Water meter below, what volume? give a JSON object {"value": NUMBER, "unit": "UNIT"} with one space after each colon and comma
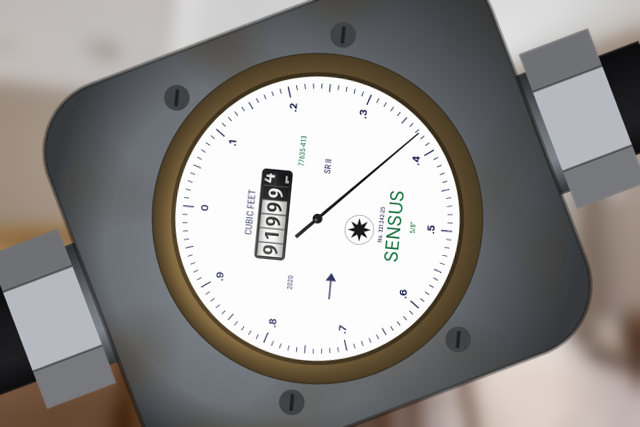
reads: {"value": 919994.37, "unit": "ft³"}
